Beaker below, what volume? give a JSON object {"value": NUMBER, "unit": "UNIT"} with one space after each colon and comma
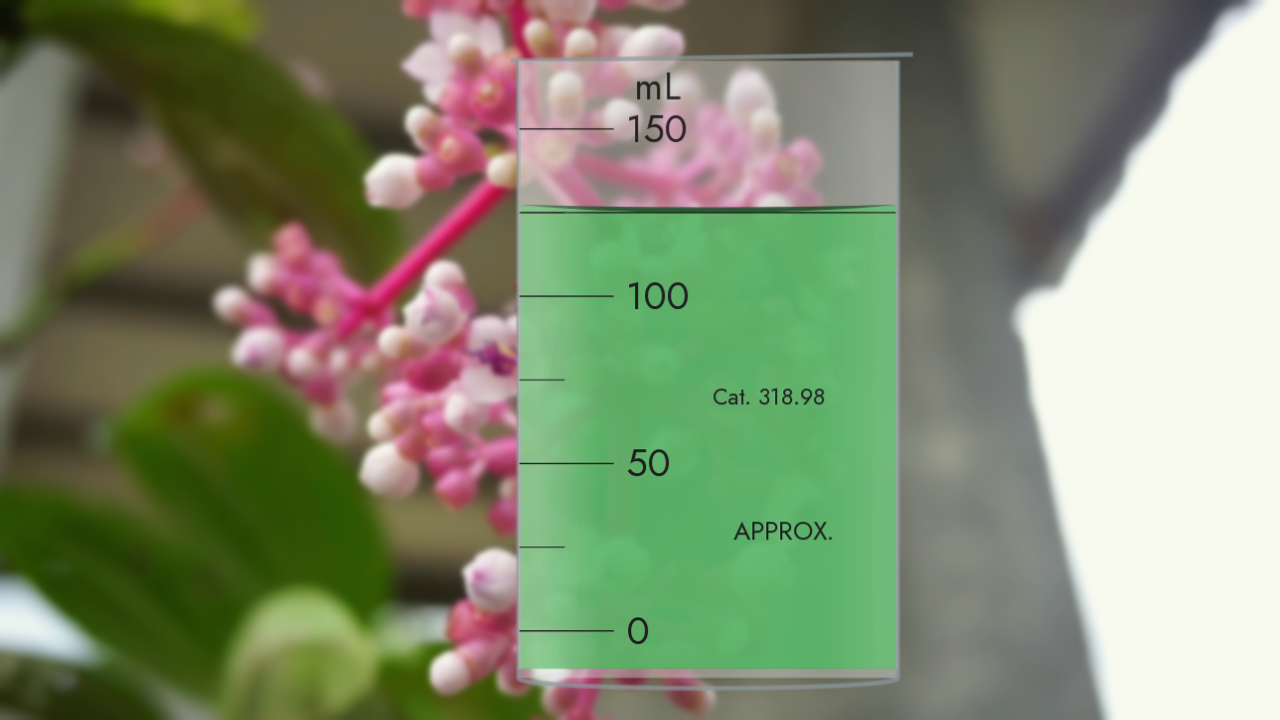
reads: {"value": 125, "unit": "mL"}
